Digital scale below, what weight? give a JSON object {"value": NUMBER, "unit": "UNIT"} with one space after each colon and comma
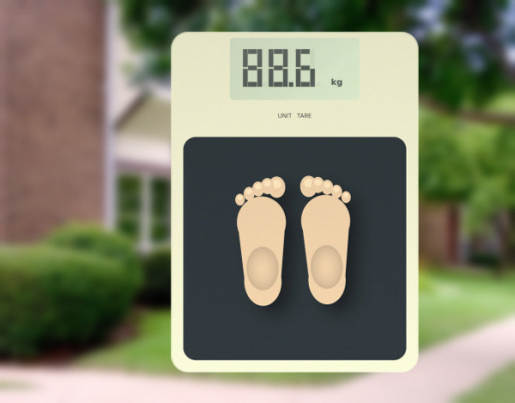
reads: {"value": 88.6, "unit": "kg"}
